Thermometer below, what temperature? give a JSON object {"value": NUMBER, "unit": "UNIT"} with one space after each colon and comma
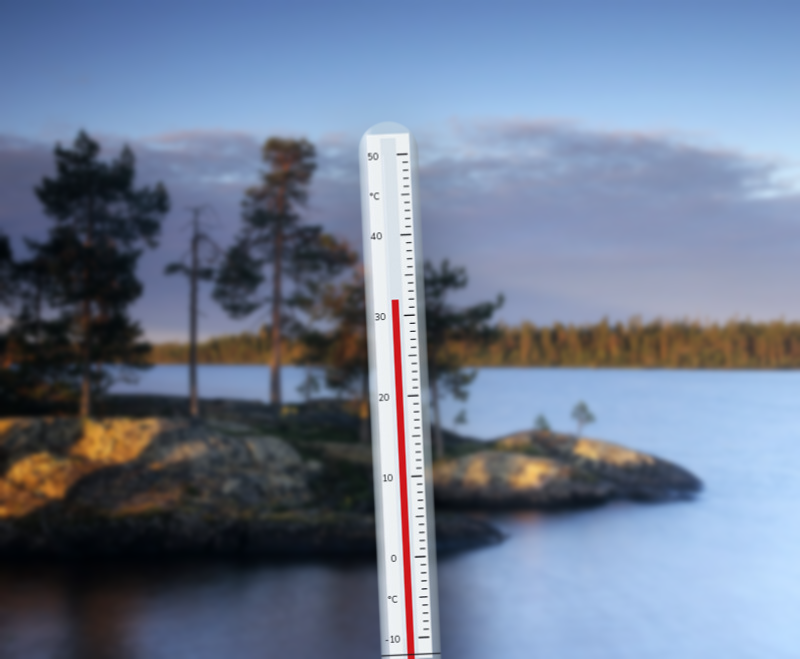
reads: {"value": 32, "unit": "°C"}
